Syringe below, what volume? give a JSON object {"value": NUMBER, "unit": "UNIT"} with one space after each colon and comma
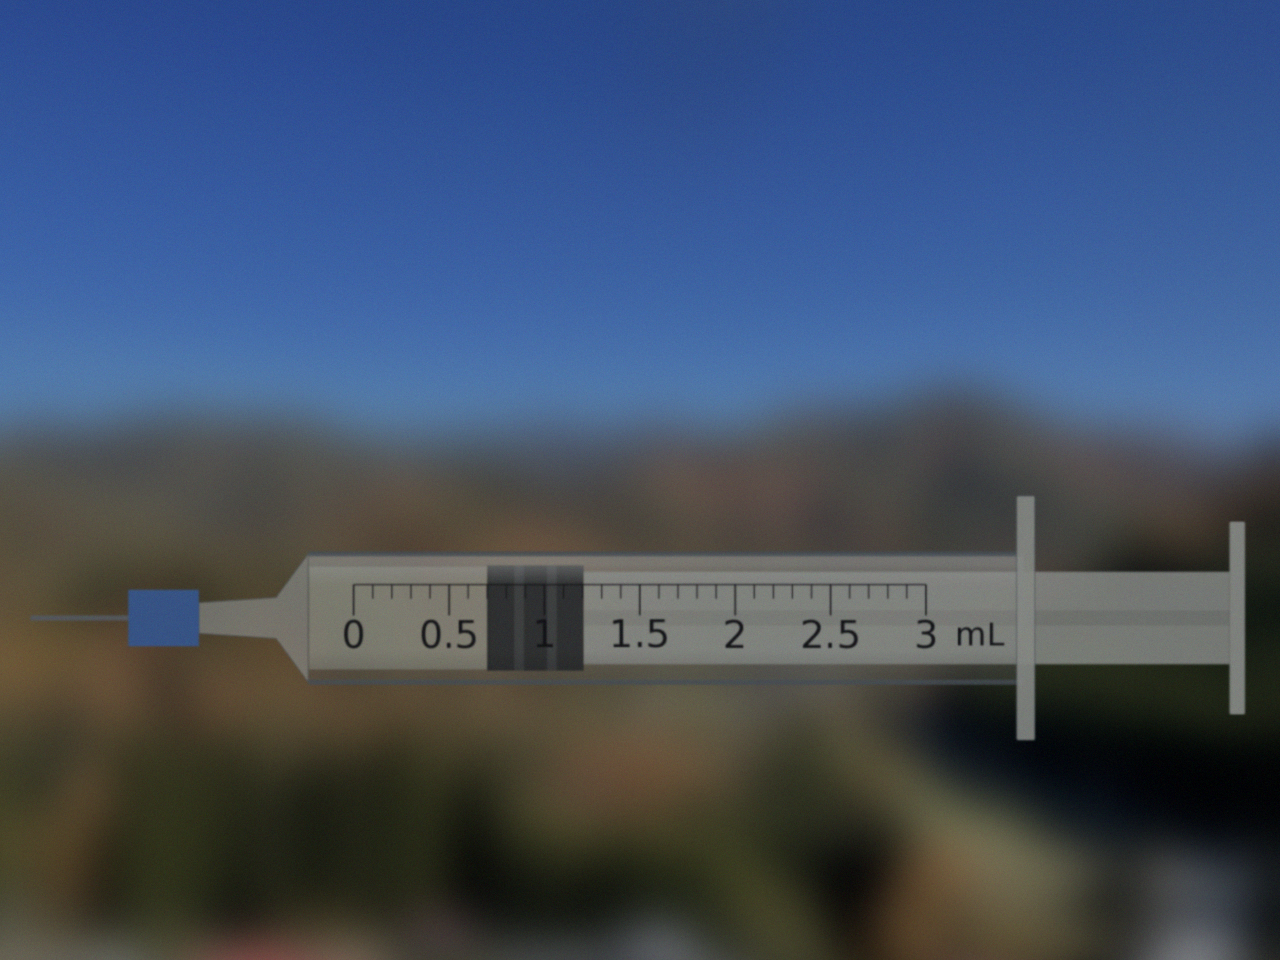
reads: {"value": 0.7, "unit": "mL"}
